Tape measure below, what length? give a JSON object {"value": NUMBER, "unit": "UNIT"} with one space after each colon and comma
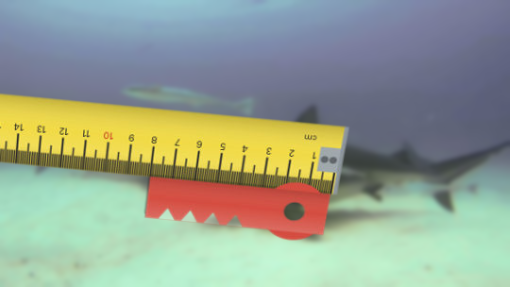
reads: {"value": 8, "unit": "cm"}
